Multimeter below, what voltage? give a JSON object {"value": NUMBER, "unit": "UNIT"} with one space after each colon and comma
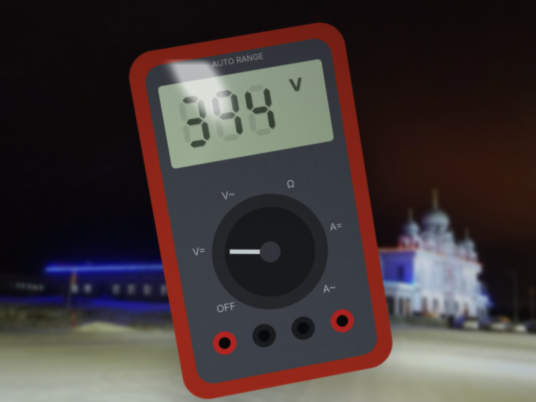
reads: {"value": 394, "unit": "V"}
